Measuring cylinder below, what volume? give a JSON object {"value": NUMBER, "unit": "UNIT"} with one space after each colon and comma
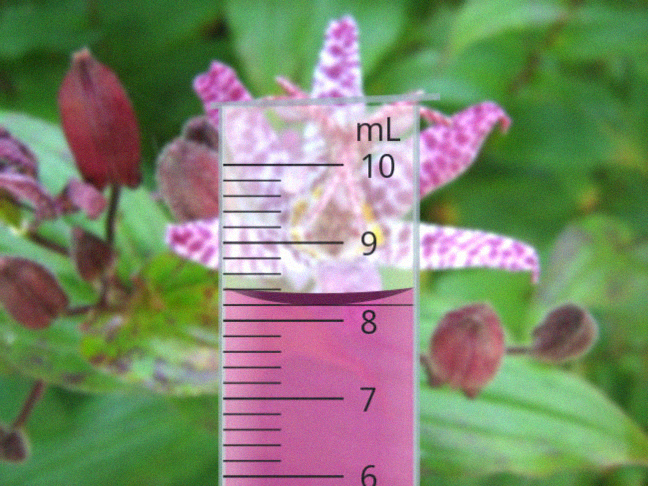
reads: {"value": 8.2, "unit": "mL"}
